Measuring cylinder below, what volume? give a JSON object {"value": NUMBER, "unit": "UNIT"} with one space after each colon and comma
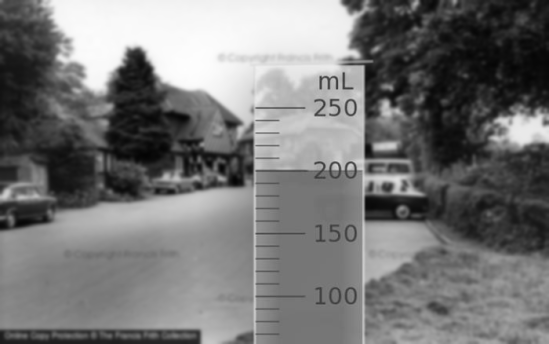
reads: {"value": 200, "unit": "mL"}
